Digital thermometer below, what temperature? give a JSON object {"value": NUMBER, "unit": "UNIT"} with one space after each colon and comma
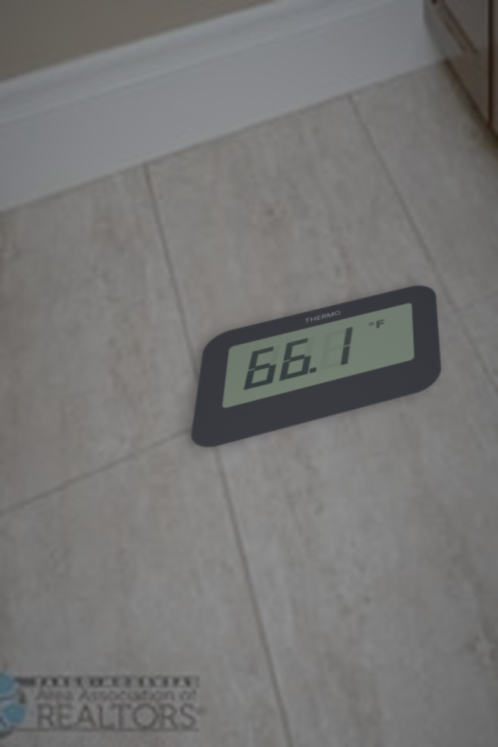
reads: {"value": 66.1, "unit": "°F"}
